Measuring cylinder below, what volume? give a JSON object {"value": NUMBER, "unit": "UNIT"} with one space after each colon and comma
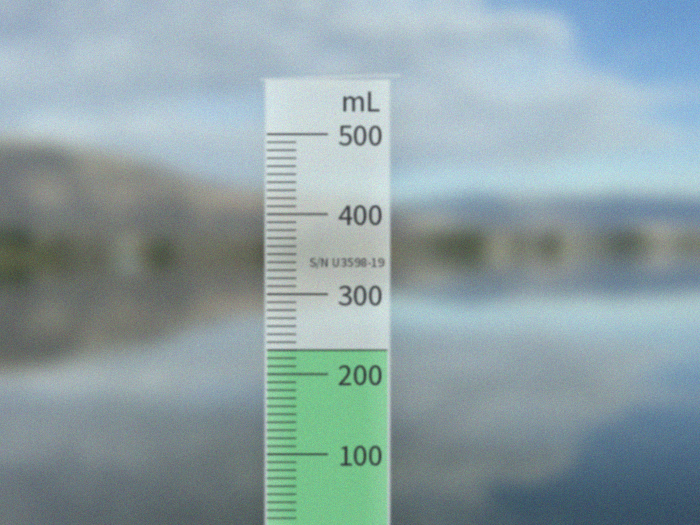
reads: {"value": 230, "unit": "mL"}
